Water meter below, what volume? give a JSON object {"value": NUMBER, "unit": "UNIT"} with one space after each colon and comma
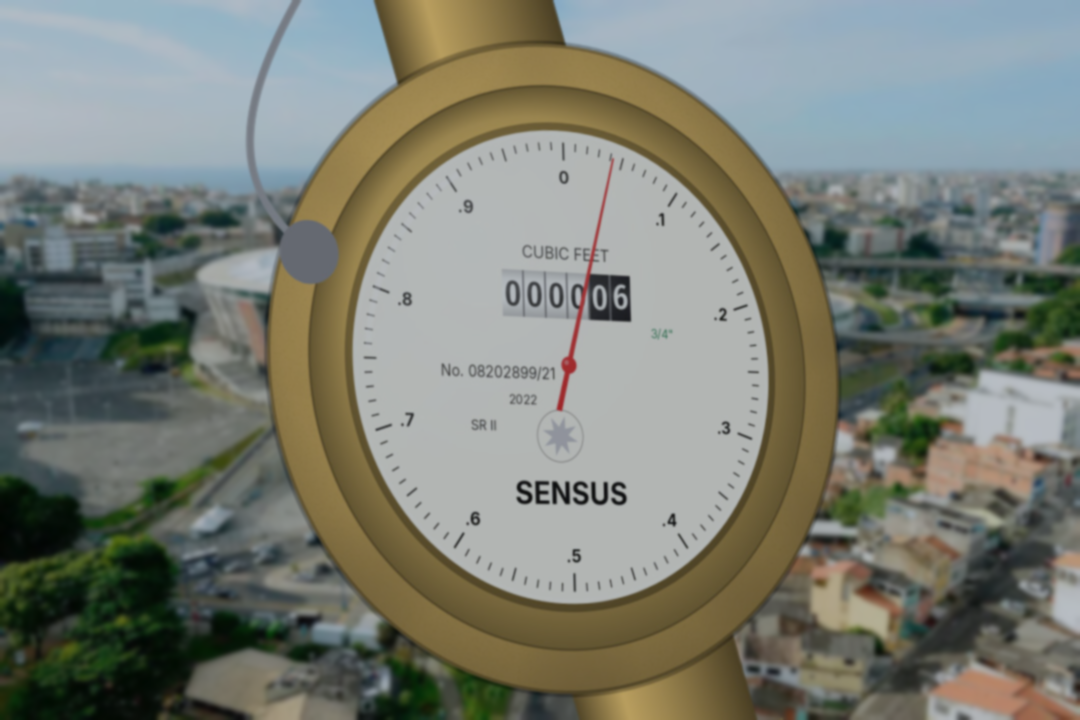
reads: {"value": 6.04, "unit": "ft³"}
